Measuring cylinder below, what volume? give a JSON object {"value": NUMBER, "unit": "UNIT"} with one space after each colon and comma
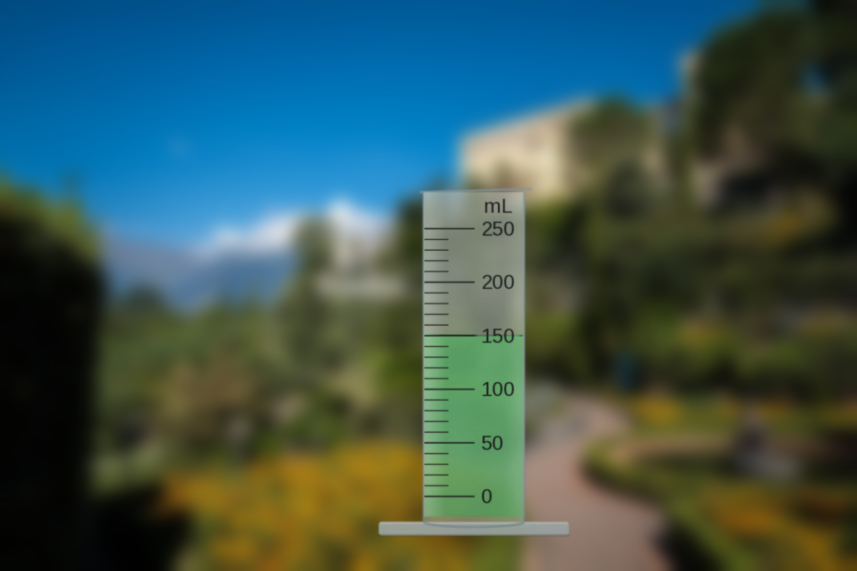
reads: {"value": 150, "unit": "mL"}
